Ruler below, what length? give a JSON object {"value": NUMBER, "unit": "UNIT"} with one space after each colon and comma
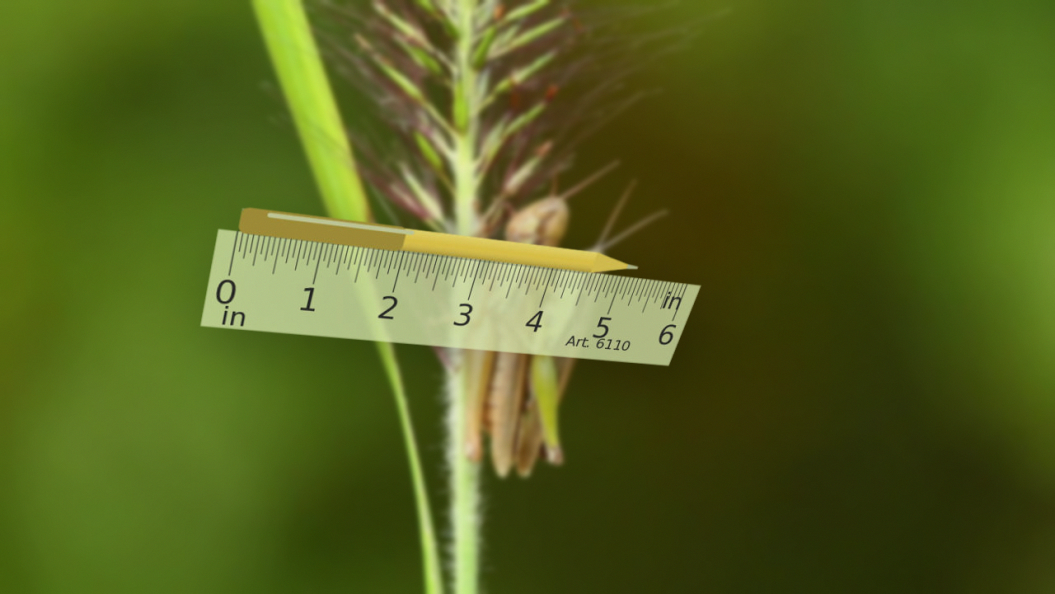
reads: {"value": 5.1875, "unit": "in"}
